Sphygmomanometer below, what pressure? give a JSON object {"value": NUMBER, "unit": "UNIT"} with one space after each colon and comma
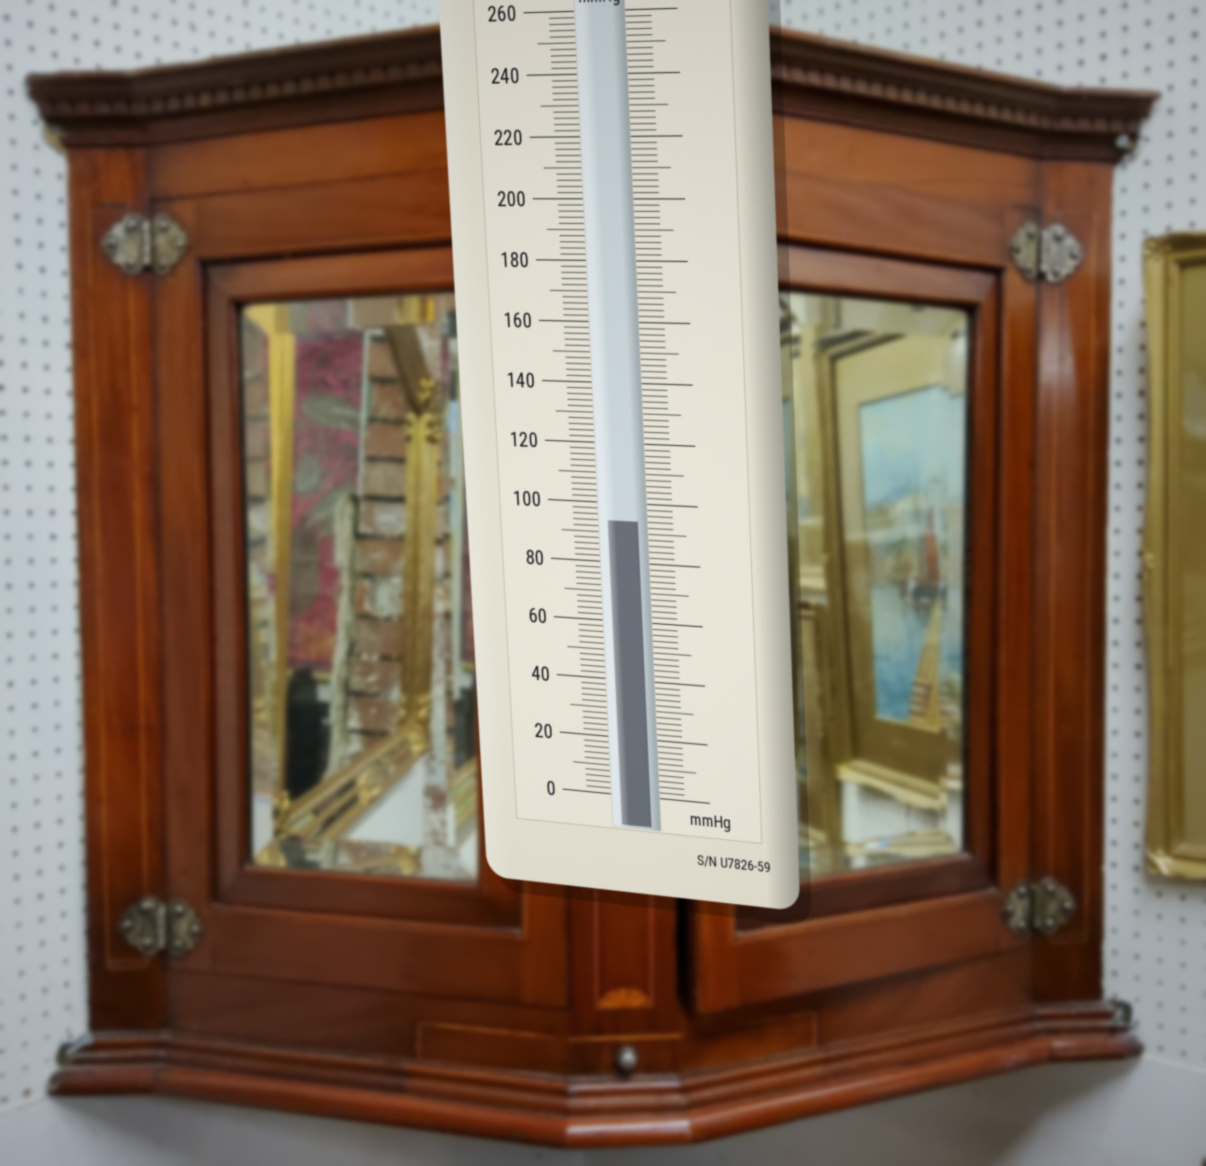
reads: {"value": 94, "unit": "mmHg"}
